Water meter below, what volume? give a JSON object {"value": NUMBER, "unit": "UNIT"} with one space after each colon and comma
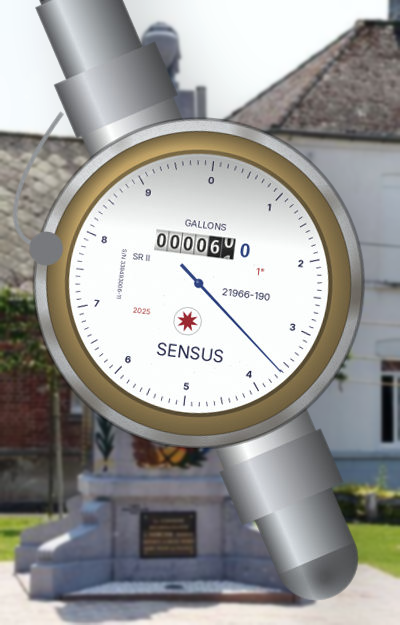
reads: {"value": 603.6, "unit": "gal"}
